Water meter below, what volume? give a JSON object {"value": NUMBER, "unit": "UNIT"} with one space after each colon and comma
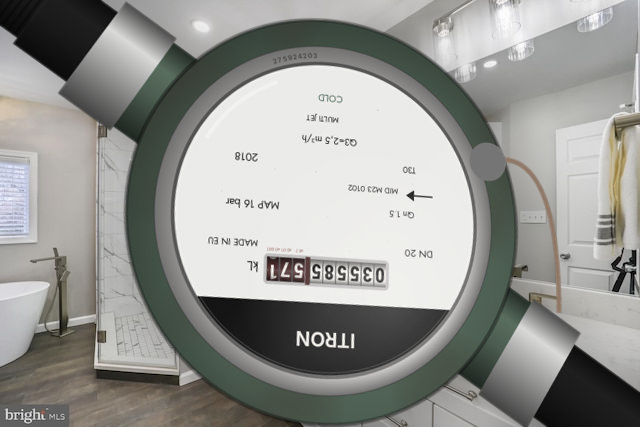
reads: {"value": 35585.571, "unit": "kL"}
